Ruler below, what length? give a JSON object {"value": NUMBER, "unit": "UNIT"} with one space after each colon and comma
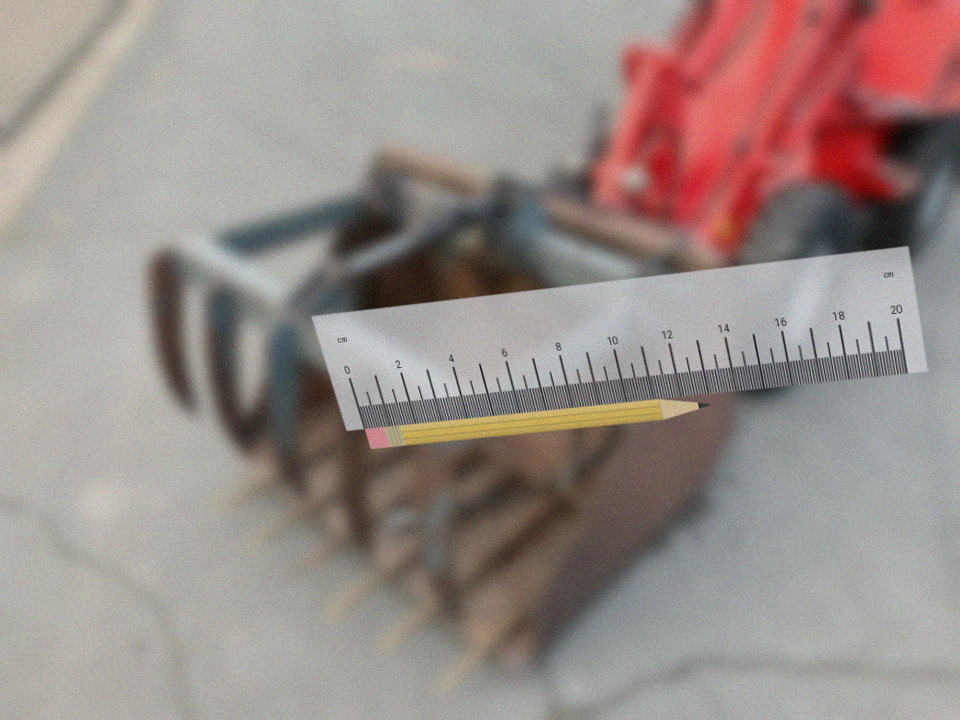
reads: {"value": 13, "unit": "cm"}
